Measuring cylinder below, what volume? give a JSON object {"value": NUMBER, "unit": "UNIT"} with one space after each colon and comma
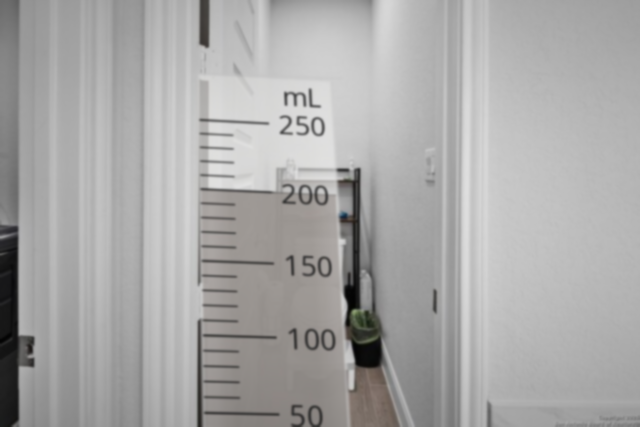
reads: {"value": 200, "unit": "mL"}
